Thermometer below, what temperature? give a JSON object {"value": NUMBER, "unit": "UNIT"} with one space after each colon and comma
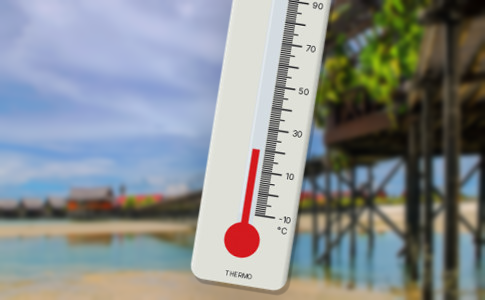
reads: {"value": 20, "unit": "°C"}
